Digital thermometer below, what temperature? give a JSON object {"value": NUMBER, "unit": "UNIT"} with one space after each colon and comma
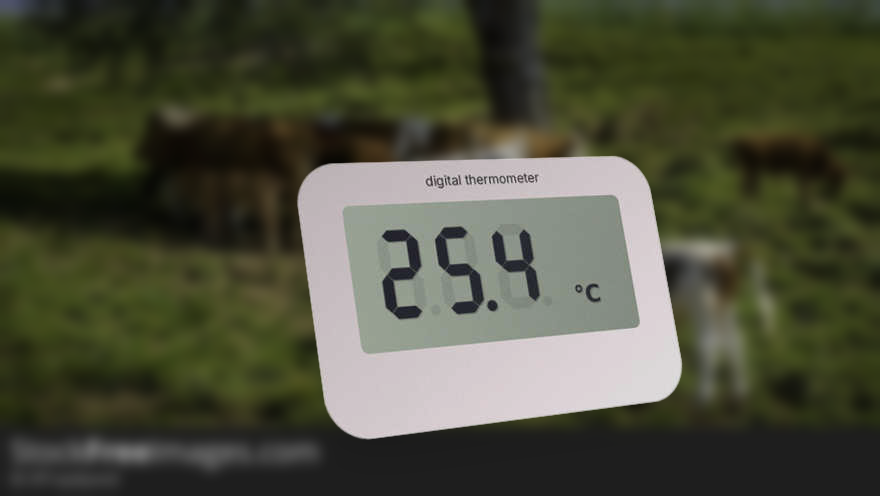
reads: {"value": 25.4, "unit": "°C"}
